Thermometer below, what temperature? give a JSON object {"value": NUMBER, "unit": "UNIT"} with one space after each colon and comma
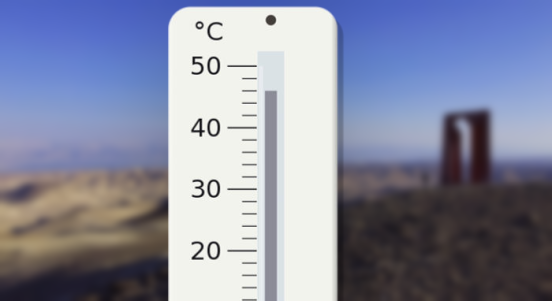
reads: {"value": 46, "unit": "°C"}
